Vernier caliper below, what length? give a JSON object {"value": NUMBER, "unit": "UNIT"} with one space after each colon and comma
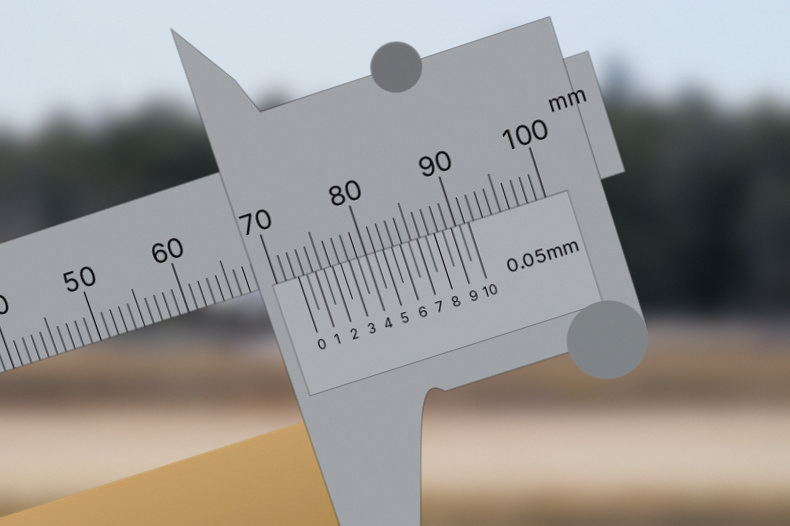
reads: {"value": 72.4, "unit": "mm"}
